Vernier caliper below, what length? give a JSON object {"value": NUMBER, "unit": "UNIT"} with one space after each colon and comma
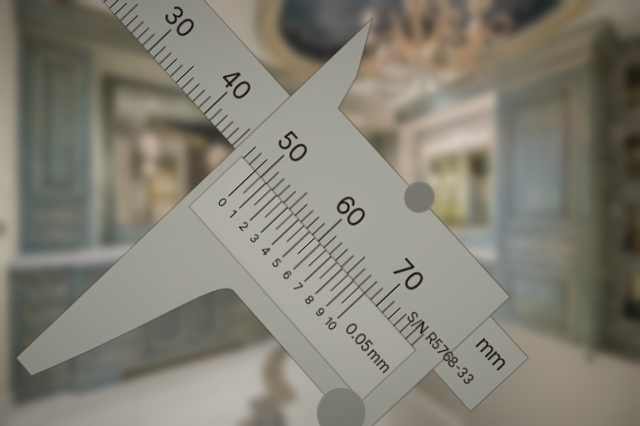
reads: {"value": 49.0, "unit": "mm"}
